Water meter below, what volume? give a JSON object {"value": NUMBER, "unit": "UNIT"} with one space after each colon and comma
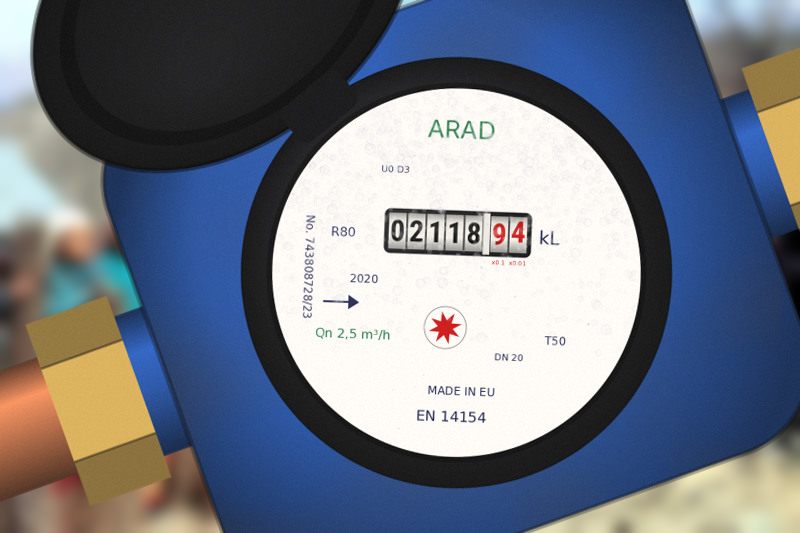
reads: {"value": 2118.94, "unit": "kL"}
